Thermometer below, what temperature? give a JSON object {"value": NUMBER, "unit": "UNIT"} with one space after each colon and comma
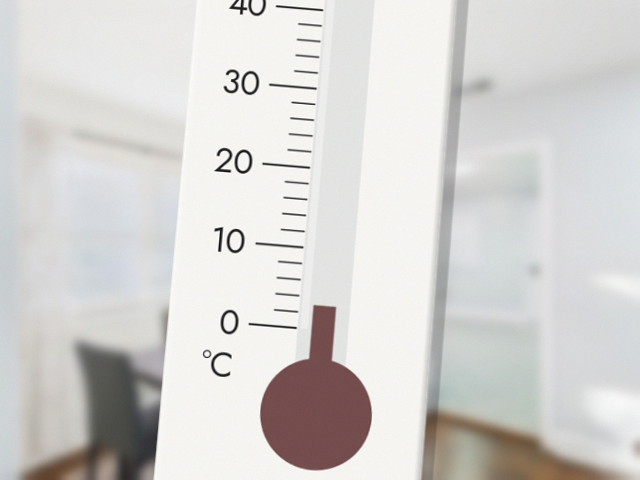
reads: {"value": 3, "unit": "°C"}
